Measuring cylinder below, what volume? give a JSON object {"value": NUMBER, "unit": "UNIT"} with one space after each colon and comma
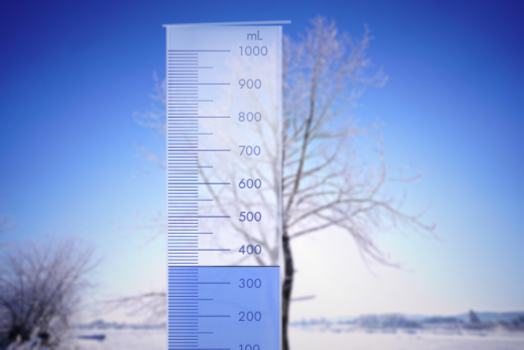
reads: {"value": 350, "unit": "mL"}
